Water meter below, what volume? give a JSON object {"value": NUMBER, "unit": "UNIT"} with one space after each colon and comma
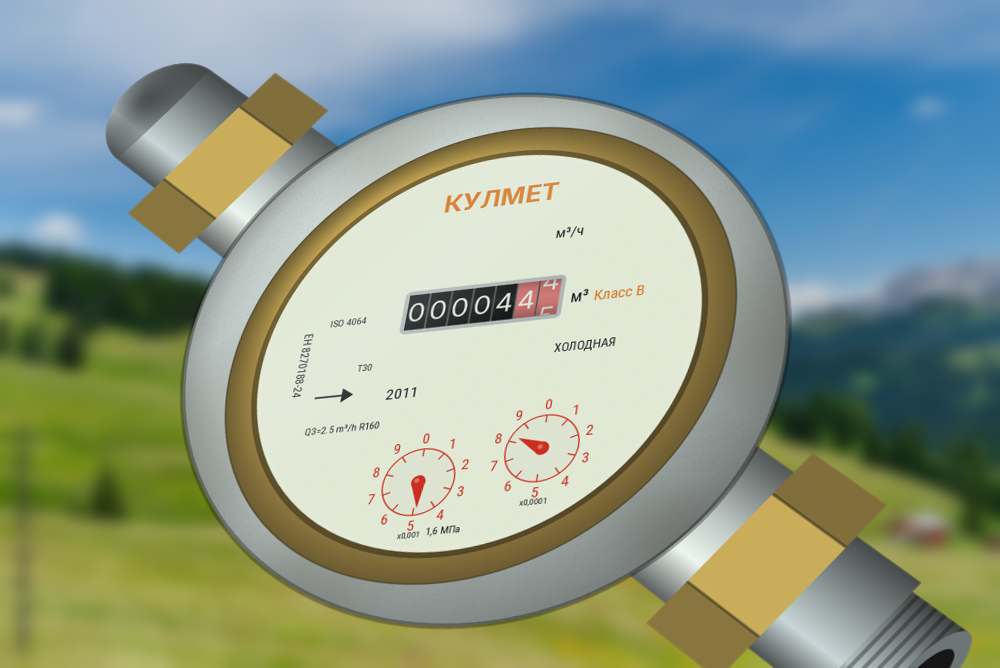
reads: {"value": 4.4448, "unit": "m³"}
